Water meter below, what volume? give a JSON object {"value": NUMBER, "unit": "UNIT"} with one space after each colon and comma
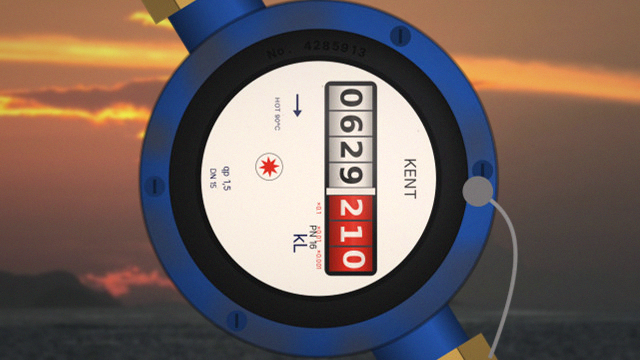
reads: {"value": 629.210, "unit": "kL"}
